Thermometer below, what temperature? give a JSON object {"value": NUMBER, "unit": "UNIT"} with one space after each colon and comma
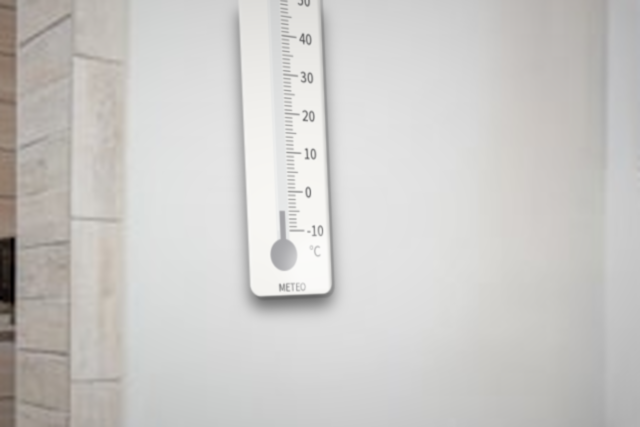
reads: {"value": -5, "unit": "°C"}
